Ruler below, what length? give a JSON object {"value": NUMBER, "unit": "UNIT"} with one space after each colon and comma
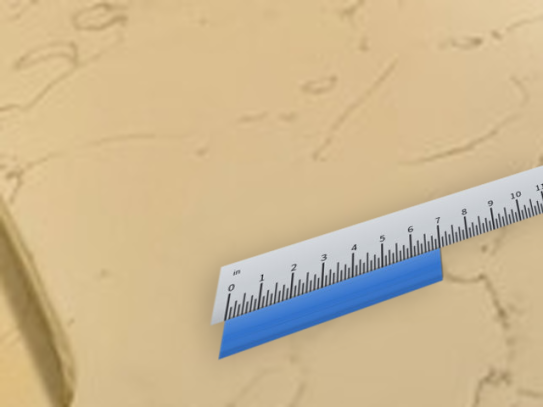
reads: {"value": 7, "unit": "in"}
